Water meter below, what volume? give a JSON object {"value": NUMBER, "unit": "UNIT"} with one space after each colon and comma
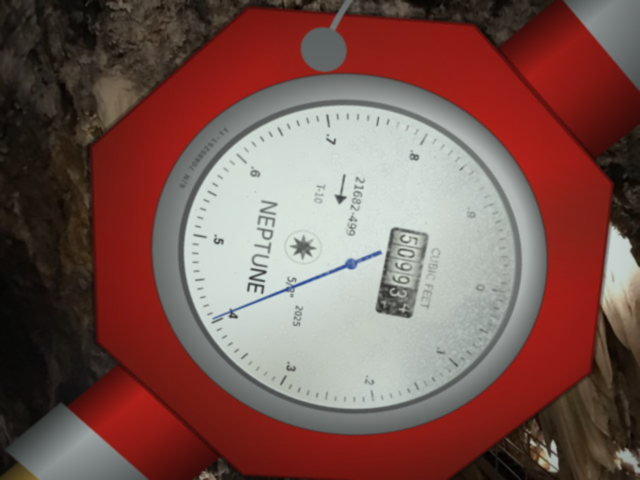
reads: {"value": 509934.40, "unit": "ft³"}
